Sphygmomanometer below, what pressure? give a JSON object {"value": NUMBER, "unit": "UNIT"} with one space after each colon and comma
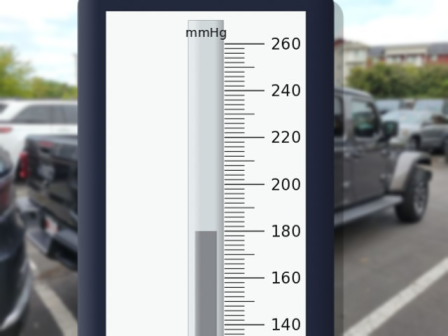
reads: {"value": 180, "unit": "mmHg"}
